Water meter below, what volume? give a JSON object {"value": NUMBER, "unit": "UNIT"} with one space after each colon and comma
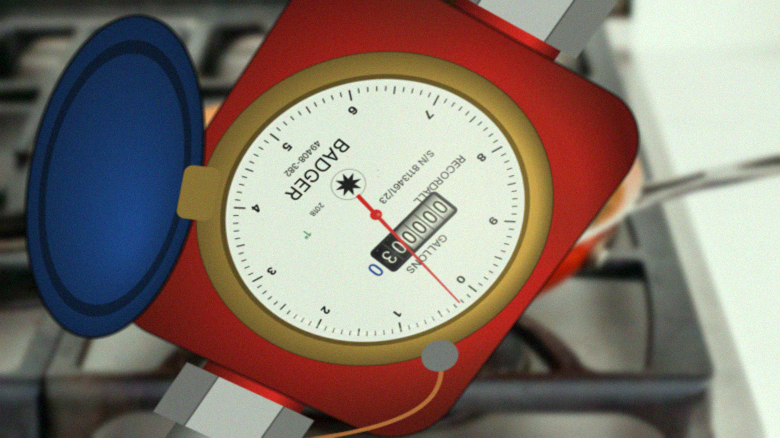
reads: {"value": 30.2, "unit": "gal"}
